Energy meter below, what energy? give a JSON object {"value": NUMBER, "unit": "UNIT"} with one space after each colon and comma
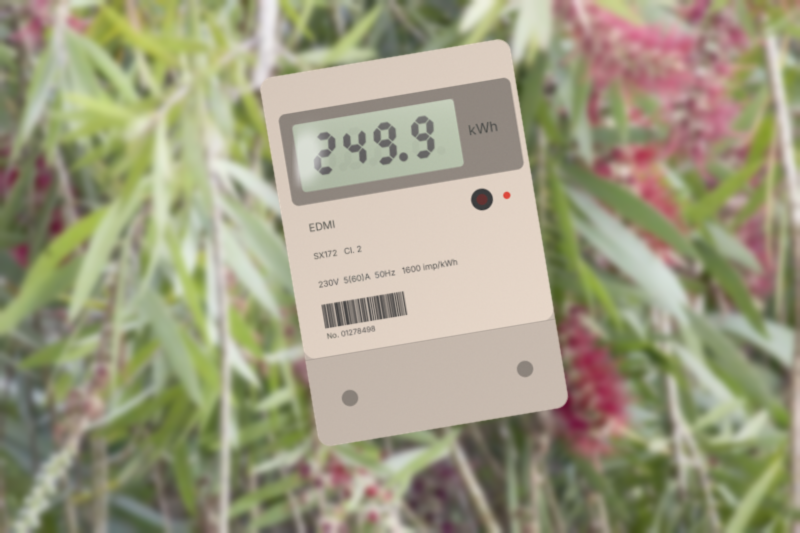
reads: {"value": 249.9, "unit": "kWh"}
